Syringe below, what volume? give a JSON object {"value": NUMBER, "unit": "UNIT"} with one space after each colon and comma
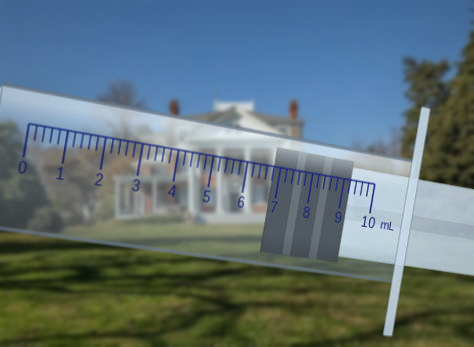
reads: {"value": 6.8, "unit": "mL"}
